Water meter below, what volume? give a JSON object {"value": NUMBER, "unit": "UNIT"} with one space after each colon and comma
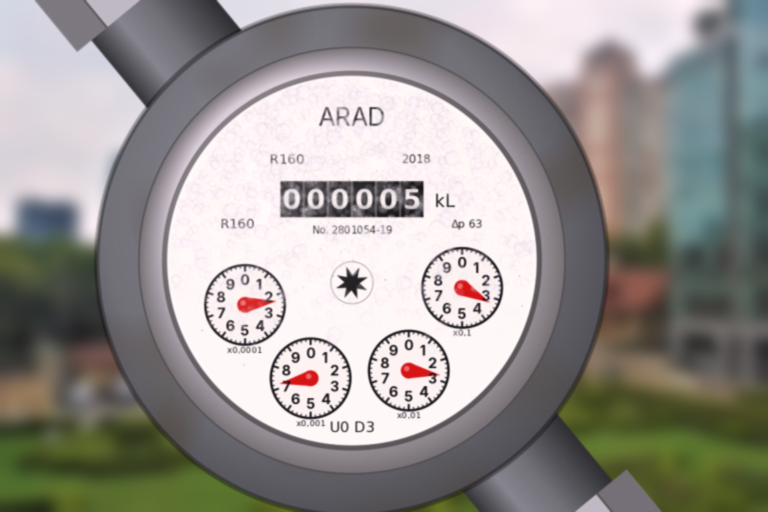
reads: {"value": 5.3272, "unit": "kL"}
